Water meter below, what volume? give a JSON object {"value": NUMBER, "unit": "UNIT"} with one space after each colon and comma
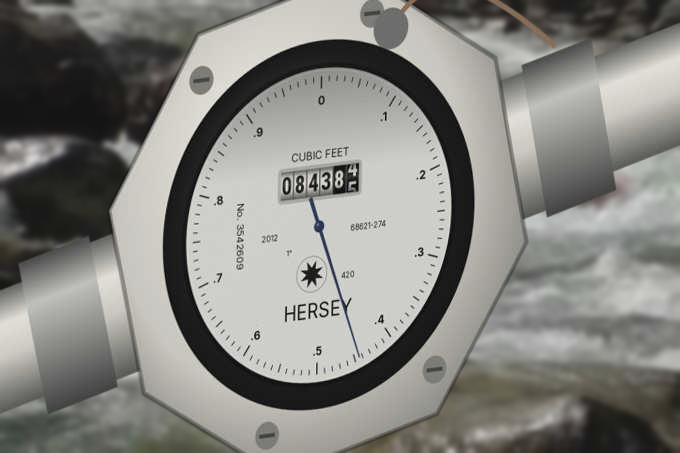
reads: {"value": 84384.44, "unit": "ft³"}
